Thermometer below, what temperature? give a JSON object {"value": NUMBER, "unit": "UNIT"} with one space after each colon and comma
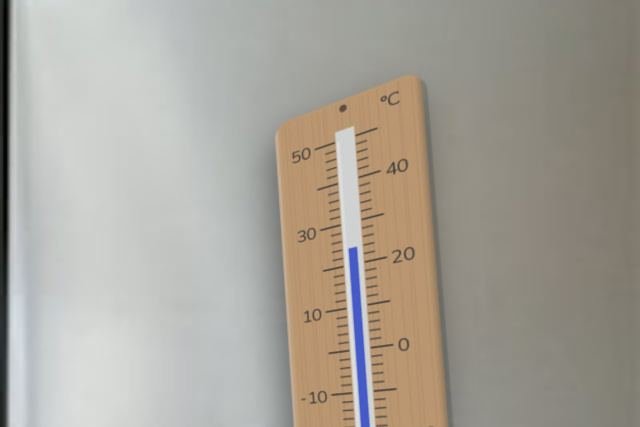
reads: {"value": 24, "unit": "°C"}
